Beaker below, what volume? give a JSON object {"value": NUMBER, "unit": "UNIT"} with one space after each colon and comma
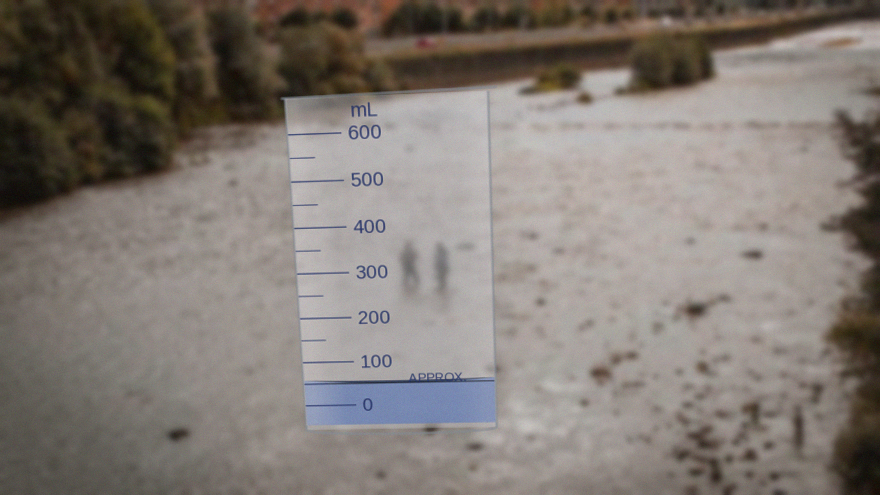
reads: {"value": 50, "unit": "mL"}
